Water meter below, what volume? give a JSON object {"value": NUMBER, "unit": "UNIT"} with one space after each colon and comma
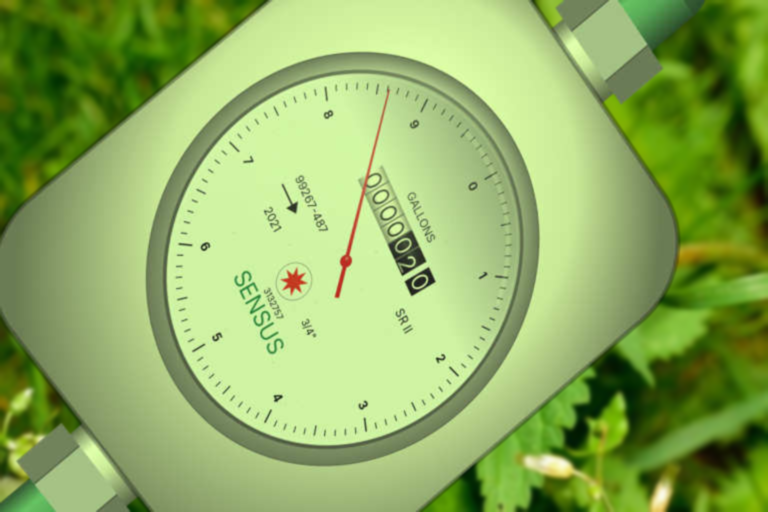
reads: {"value": 18.6, "unit": "gal"}
